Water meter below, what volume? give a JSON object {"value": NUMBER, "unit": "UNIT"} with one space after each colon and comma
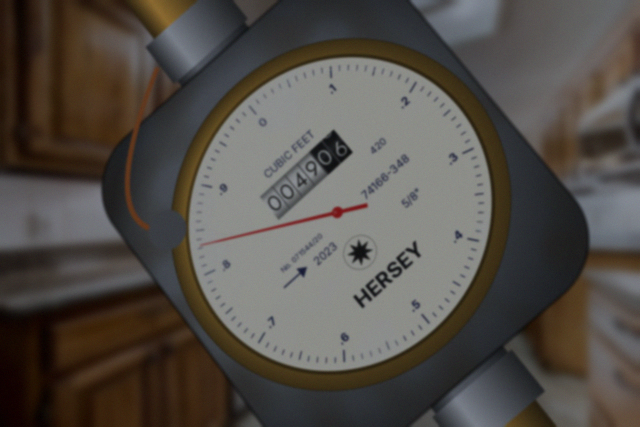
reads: {"value": 4905.83, "unit": "ft³"}
